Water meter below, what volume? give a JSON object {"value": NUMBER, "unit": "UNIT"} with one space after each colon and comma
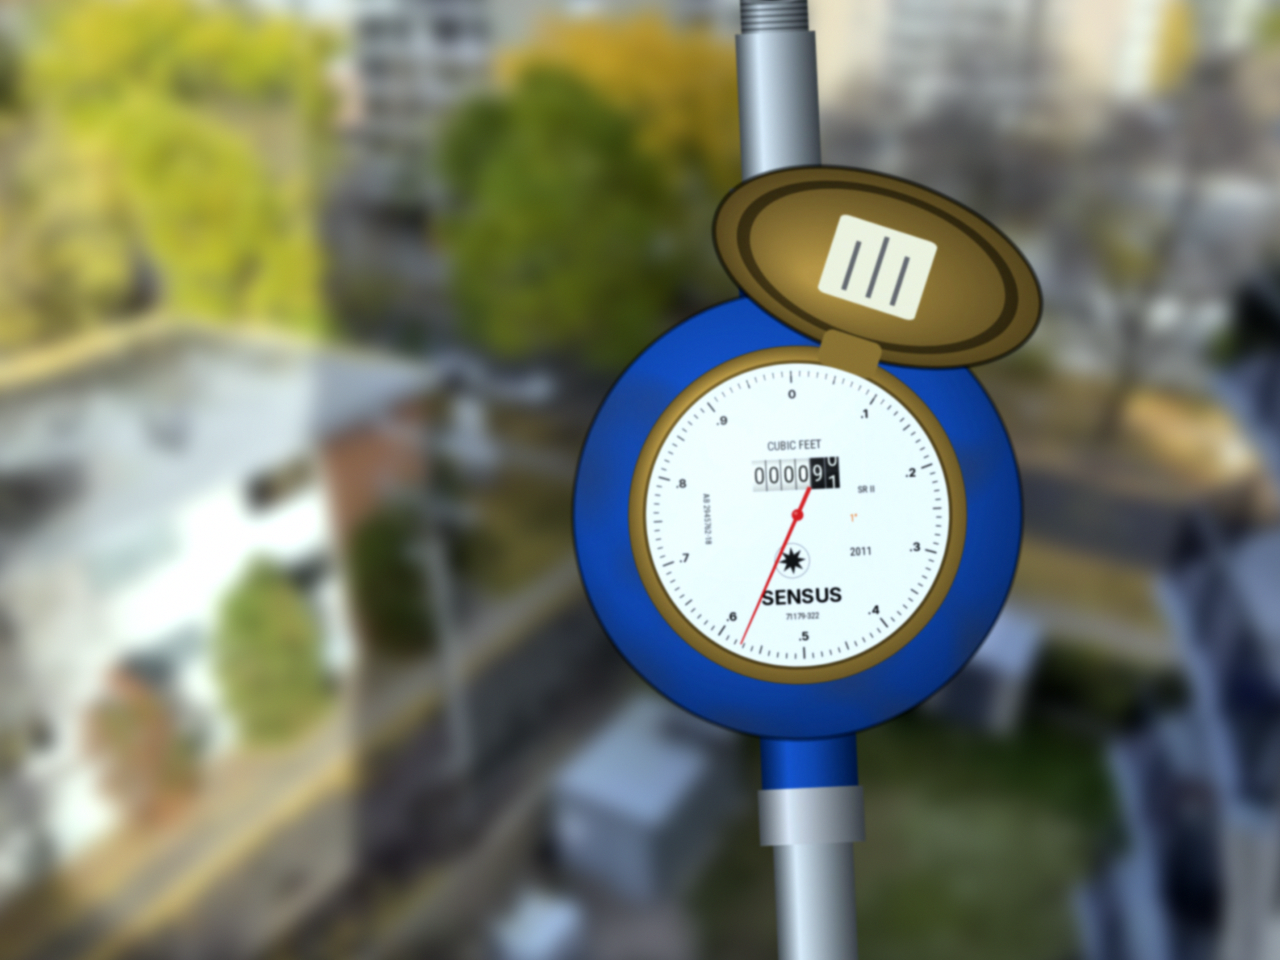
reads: {"value": 90.57, "unit": "ft³"}
